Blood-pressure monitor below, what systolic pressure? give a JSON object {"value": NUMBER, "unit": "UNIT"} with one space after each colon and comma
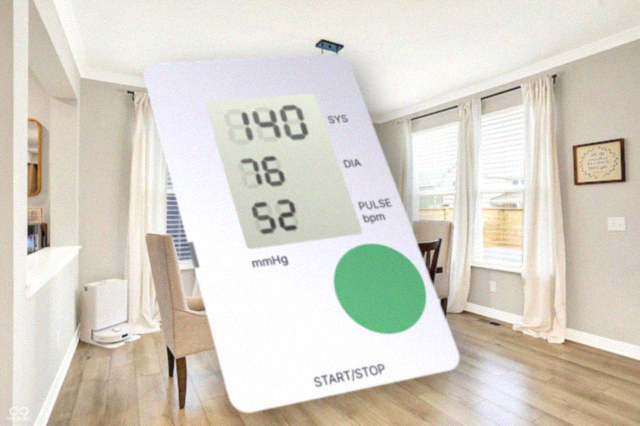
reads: {"value": 140, "unit": "mmHg"}
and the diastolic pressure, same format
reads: {"value": 76, "unit": "mmHg"}
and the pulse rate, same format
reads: {"value": 52, "unit": "bpm"}
